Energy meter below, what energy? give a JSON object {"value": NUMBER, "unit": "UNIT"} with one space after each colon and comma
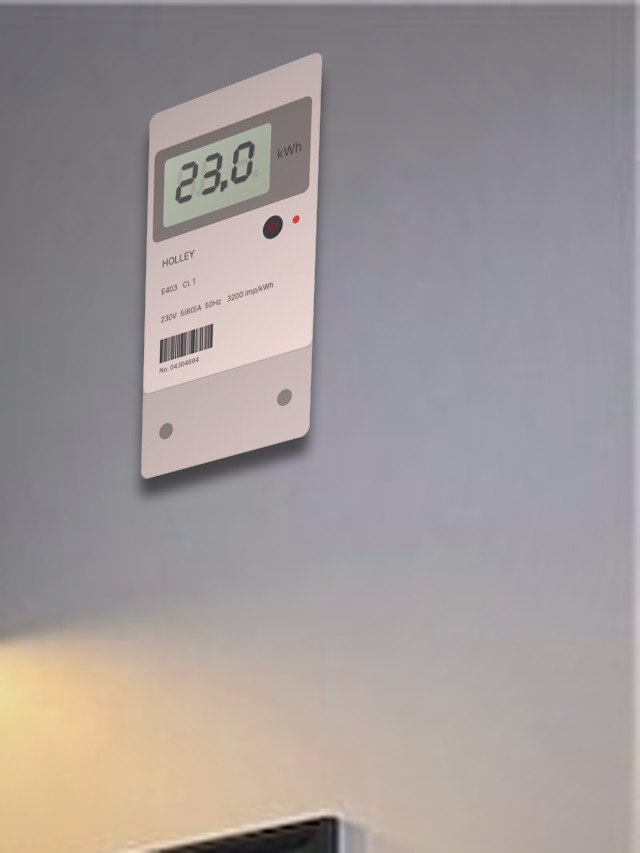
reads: {"value": 23.0, "unit": "kWh"}
